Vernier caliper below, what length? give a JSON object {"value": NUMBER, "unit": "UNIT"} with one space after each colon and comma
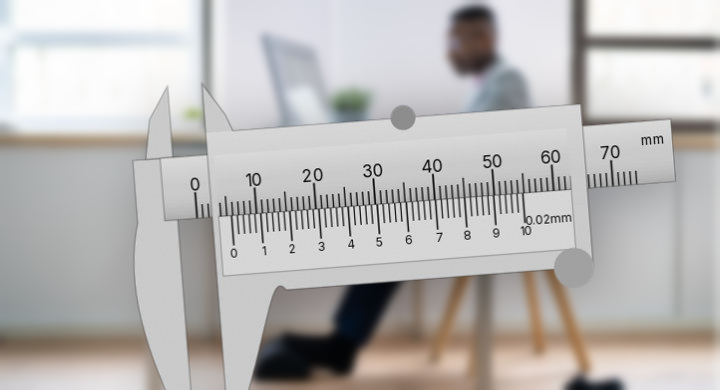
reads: {"value": 5.8, "unit": "mm"}
